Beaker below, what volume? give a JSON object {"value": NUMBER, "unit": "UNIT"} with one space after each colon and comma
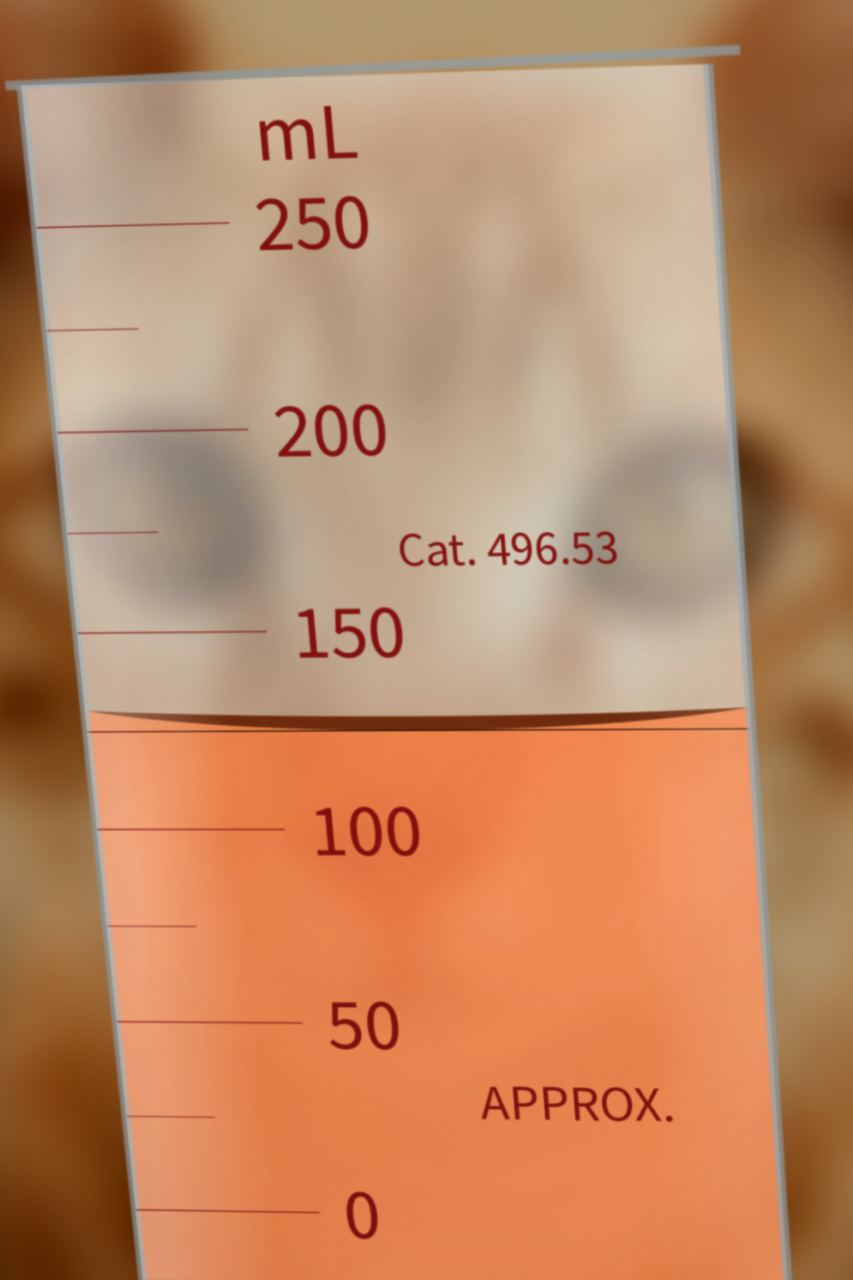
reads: {"value": 125, "unit": "mL"}
